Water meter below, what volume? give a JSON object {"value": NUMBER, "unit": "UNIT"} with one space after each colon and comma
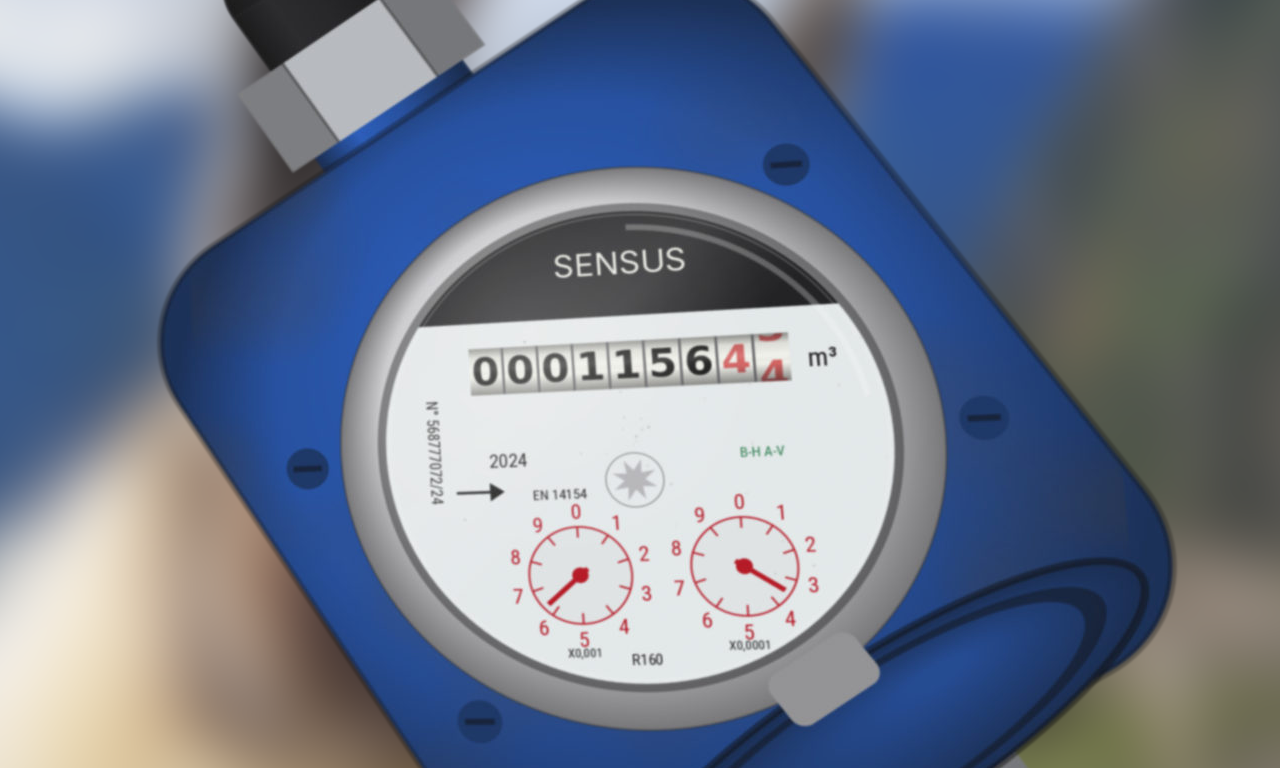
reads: {"value": 1156.4363, "unit": "m³"}
